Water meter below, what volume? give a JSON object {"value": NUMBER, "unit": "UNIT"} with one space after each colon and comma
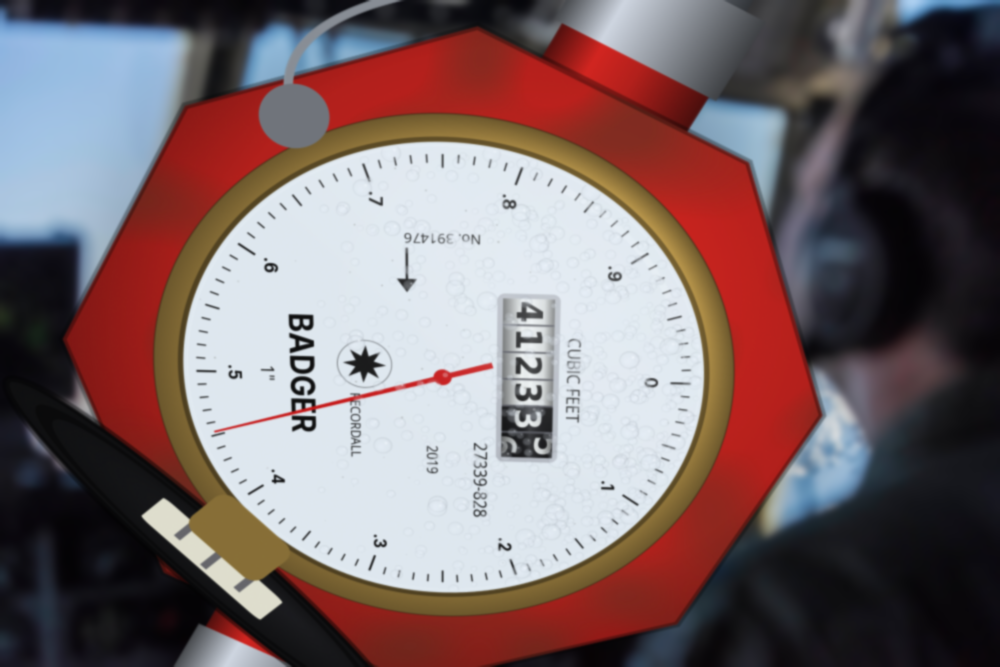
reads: {"value": 412335.45, "unit": "ft³"}
